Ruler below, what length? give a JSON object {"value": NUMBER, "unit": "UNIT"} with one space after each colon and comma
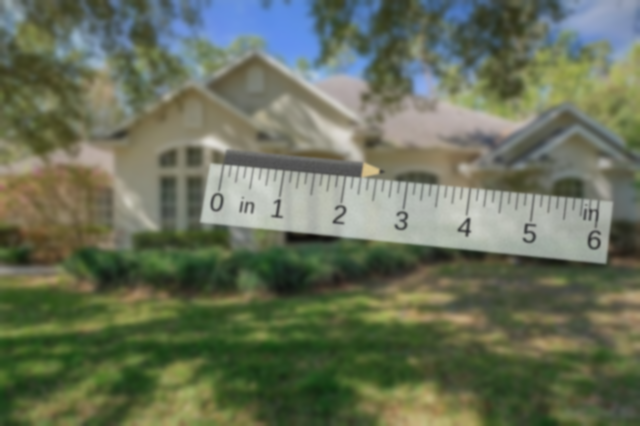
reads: {"value": 2.625, "unit": "in"}
